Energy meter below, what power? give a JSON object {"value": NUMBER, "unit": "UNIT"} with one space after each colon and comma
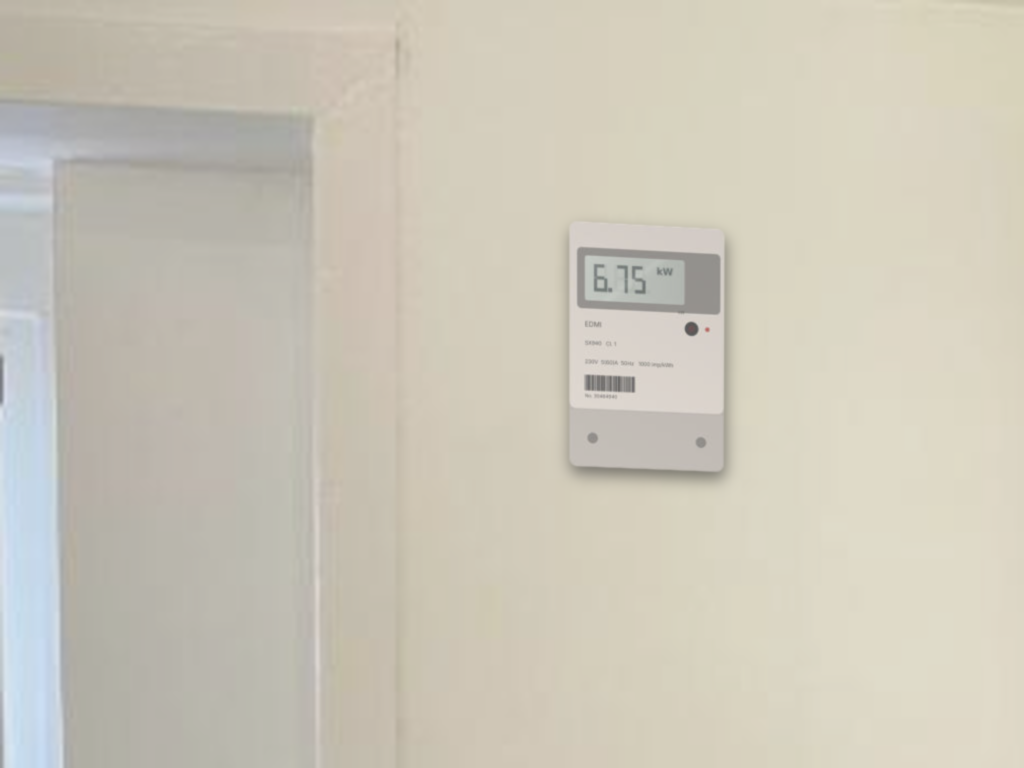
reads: {"value": 6.75, "unit": "kW"}
